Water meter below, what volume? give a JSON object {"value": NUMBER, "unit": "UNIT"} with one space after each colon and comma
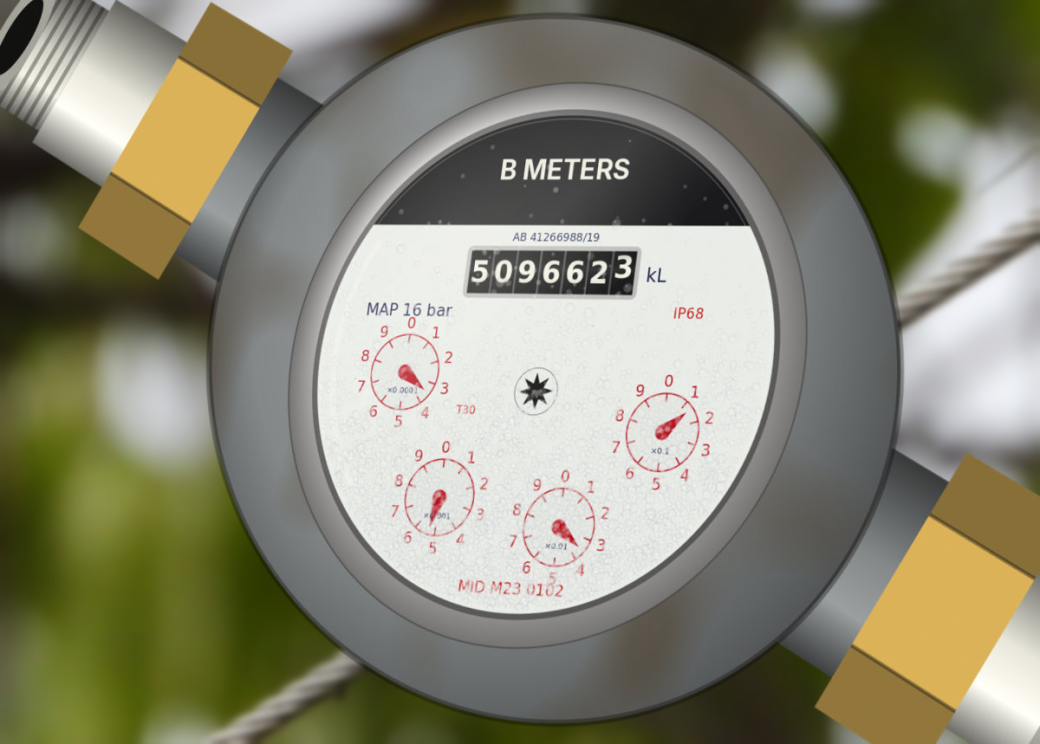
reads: {"value": 5096623.1353, "unit": "kL"}
